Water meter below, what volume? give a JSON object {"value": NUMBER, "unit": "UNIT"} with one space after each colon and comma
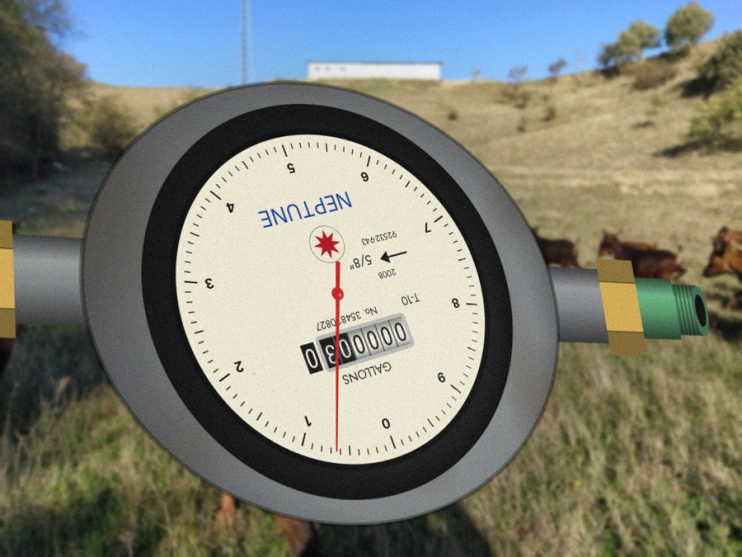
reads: {"value": 30.6, "unit": "gal"}
